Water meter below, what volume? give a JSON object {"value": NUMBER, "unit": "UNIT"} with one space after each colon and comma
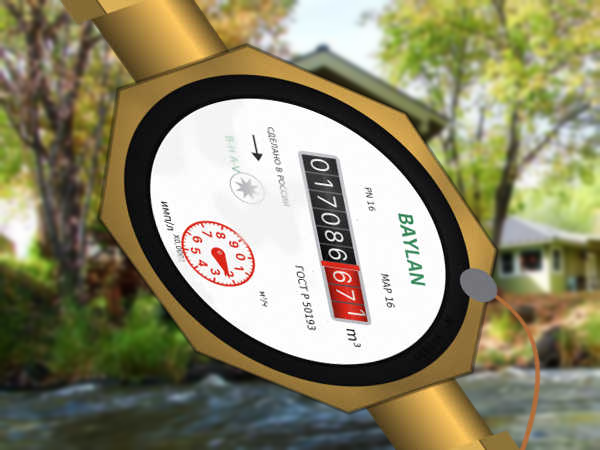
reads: {"value": 17086.6712, "unit": "m³"}
